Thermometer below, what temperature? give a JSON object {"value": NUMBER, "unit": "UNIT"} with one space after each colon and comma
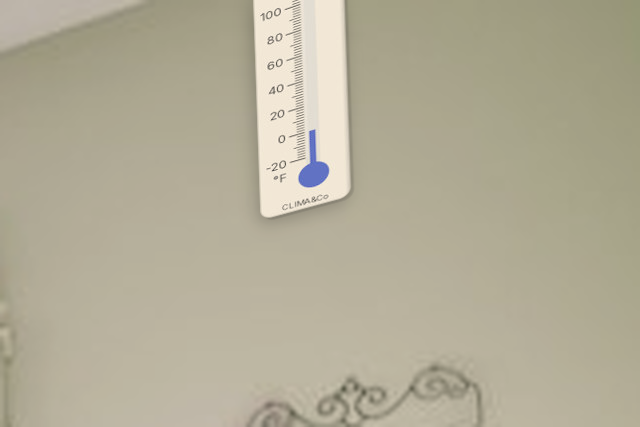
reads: {"value": 0, "unit": "°F"}
